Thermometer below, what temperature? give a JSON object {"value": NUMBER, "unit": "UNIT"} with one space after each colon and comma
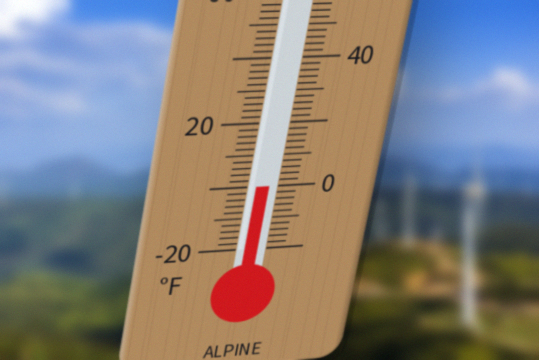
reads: {"value": 0, "unit": "°F"}
